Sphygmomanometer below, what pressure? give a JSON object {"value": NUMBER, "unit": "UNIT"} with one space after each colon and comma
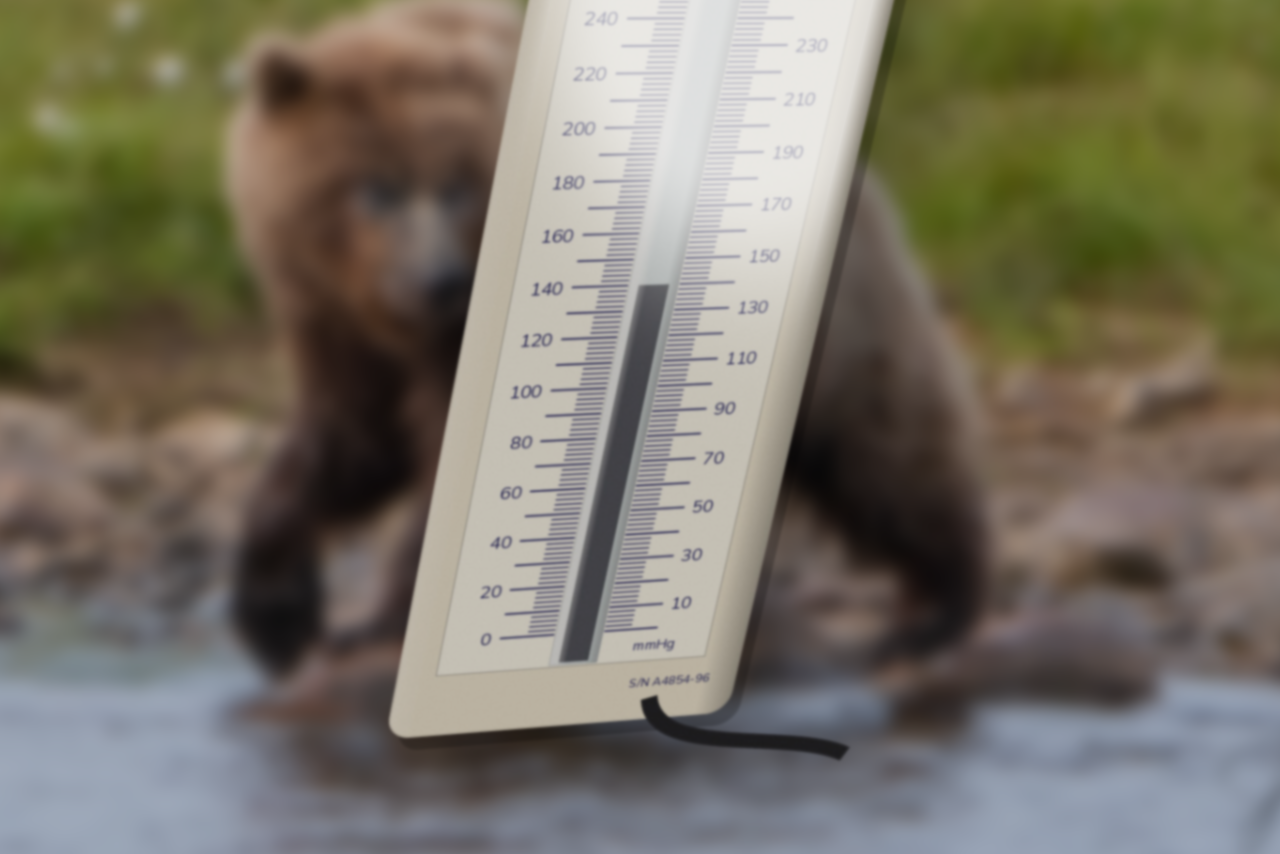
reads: {"value": 140, "unit": "mmHg"}
